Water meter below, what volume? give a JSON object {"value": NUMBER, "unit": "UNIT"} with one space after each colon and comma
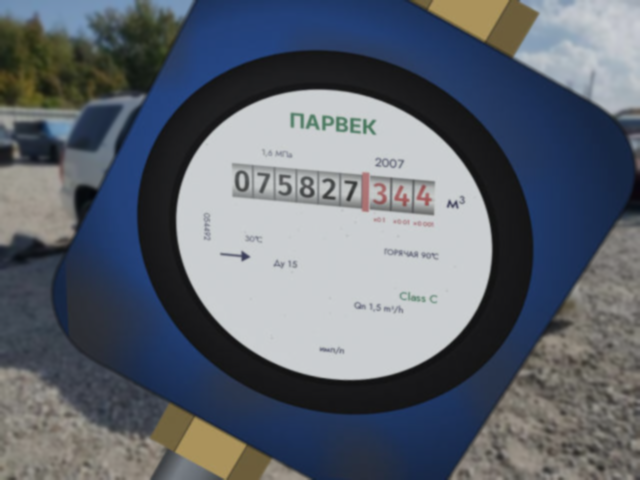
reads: {"value": 75827.344, "unit": "m³"}
